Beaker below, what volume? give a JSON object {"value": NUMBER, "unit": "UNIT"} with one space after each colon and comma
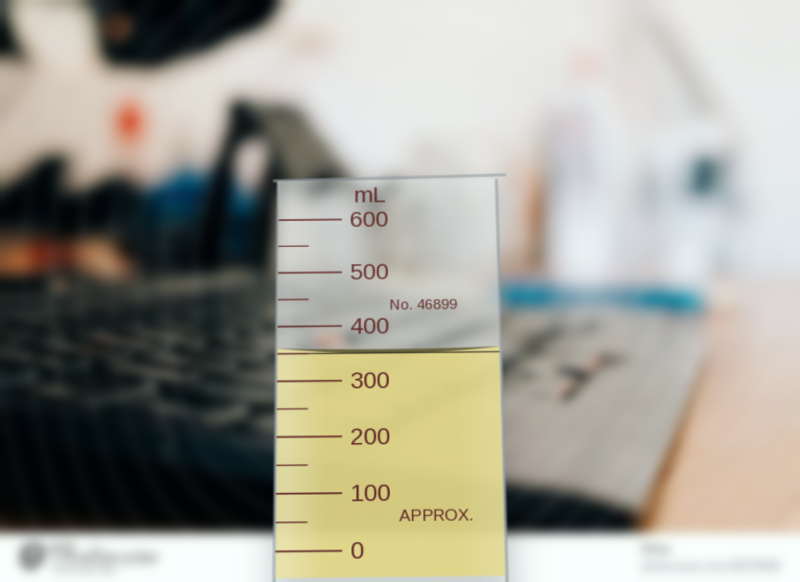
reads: {"value": 350, "unit": "mL"}
